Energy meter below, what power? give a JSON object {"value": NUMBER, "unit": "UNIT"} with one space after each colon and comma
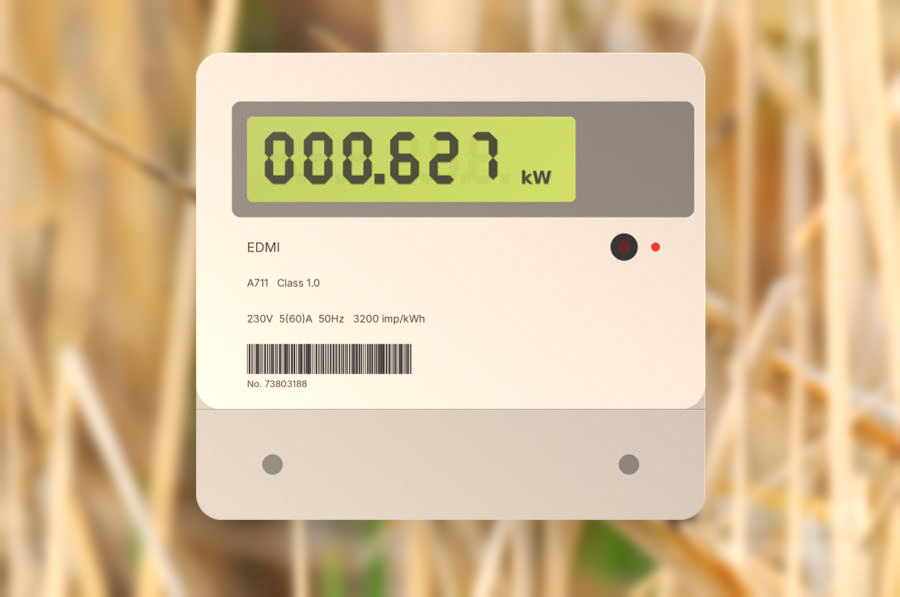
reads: {"value": 0.627, "unit": "kW"}
